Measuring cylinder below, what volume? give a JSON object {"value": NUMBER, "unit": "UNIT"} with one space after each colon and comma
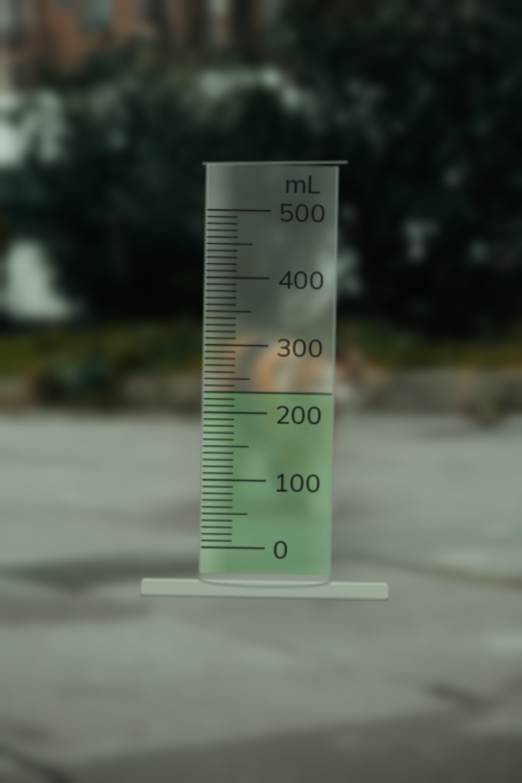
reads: {"value": 230, "unit": "mL"}
